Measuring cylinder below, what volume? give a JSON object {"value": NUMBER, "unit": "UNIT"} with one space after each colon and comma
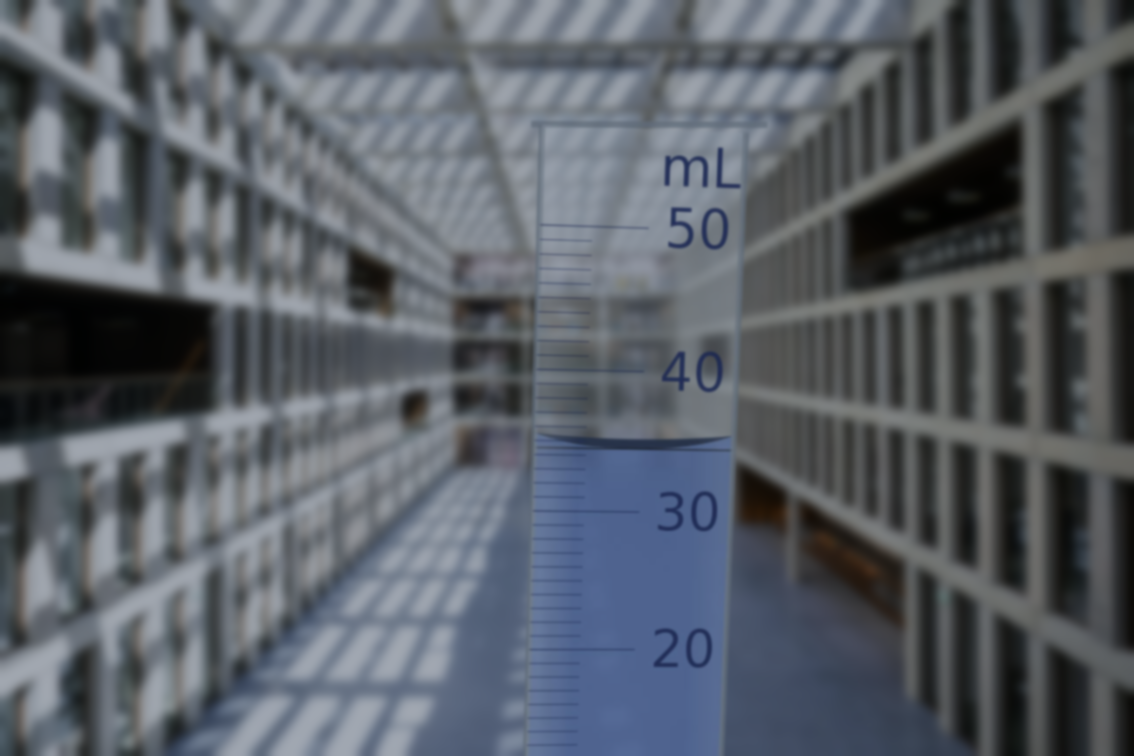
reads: {"value": 34.5, "unit": "mL"}
